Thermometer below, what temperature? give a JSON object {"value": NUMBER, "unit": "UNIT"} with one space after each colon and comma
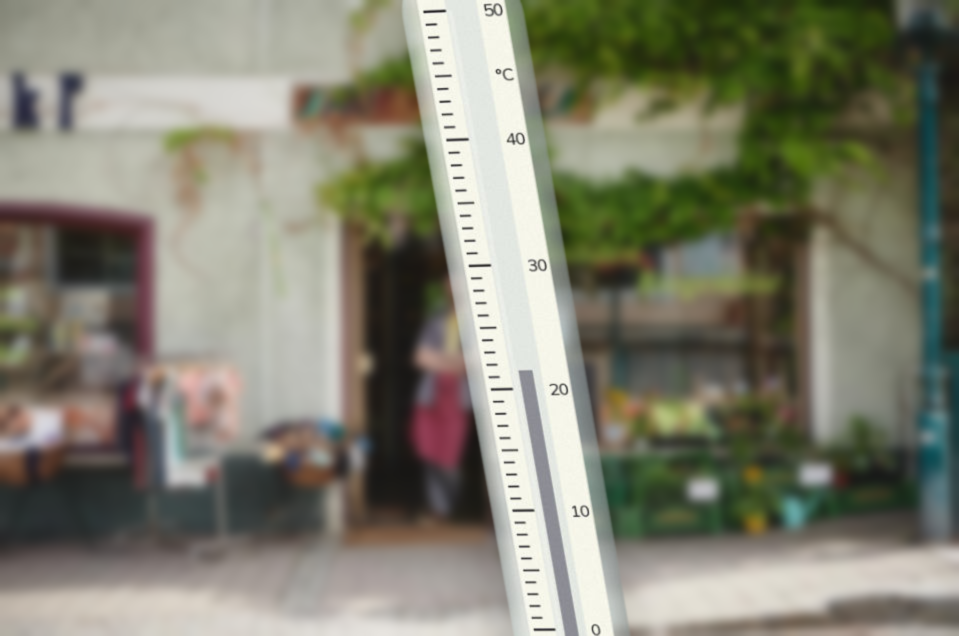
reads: {"value": 21.5, "unit": "°C"}
